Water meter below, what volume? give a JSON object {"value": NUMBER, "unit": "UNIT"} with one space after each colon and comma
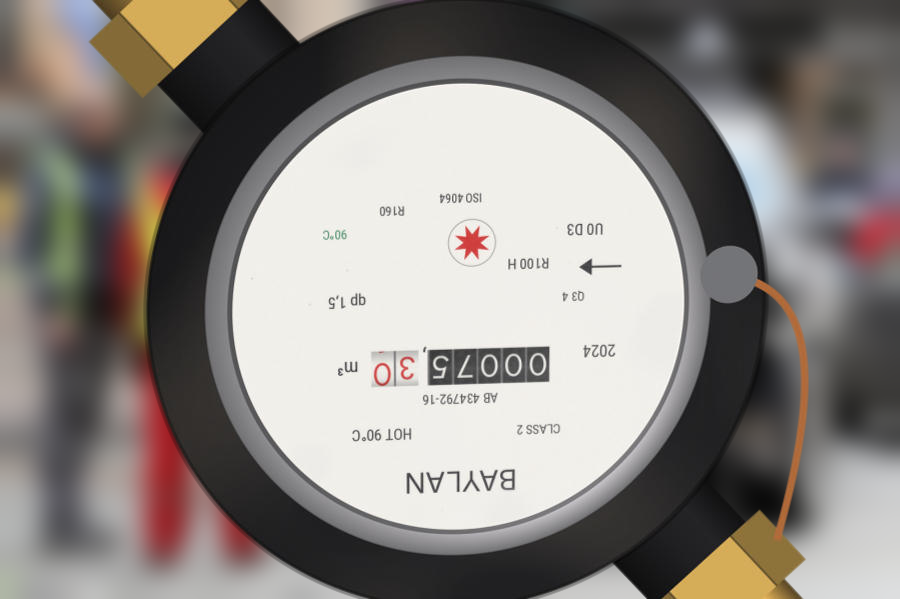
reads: {"value": 75.30, "unit": "m³"}
